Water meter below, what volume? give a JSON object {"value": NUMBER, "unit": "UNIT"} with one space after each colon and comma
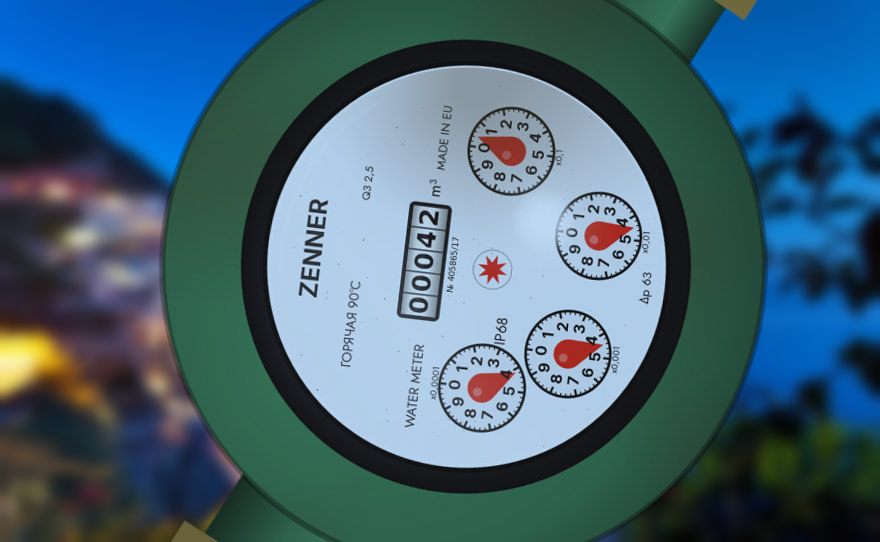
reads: {"value": 42.0444, "unit": "m³"}
